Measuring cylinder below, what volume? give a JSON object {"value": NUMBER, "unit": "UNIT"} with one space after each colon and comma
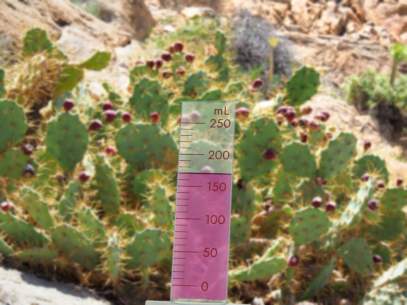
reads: {"value": 170, "unit": "mL"}
